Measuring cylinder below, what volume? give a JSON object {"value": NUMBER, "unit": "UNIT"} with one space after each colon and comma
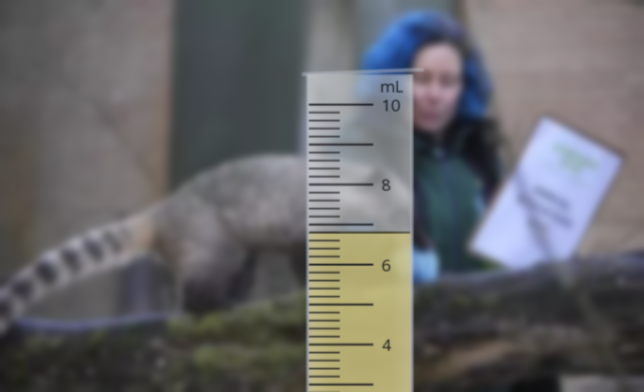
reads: {"value": 6.8, "unit": "mL"}
